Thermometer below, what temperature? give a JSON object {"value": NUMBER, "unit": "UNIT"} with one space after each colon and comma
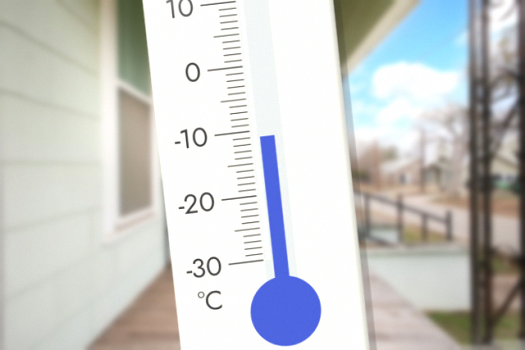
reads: {"value": -11, "unit": "°C"}
